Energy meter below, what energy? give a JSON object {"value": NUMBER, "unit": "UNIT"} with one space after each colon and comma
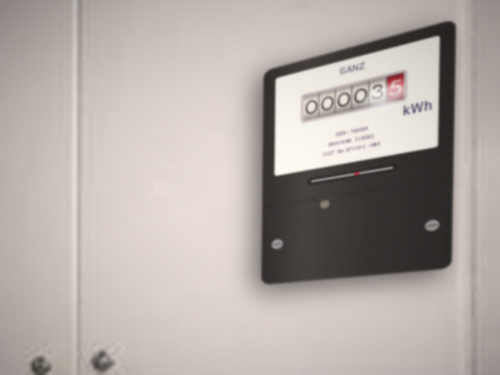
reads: {"value": 3.5, "unit": "kWh"}
